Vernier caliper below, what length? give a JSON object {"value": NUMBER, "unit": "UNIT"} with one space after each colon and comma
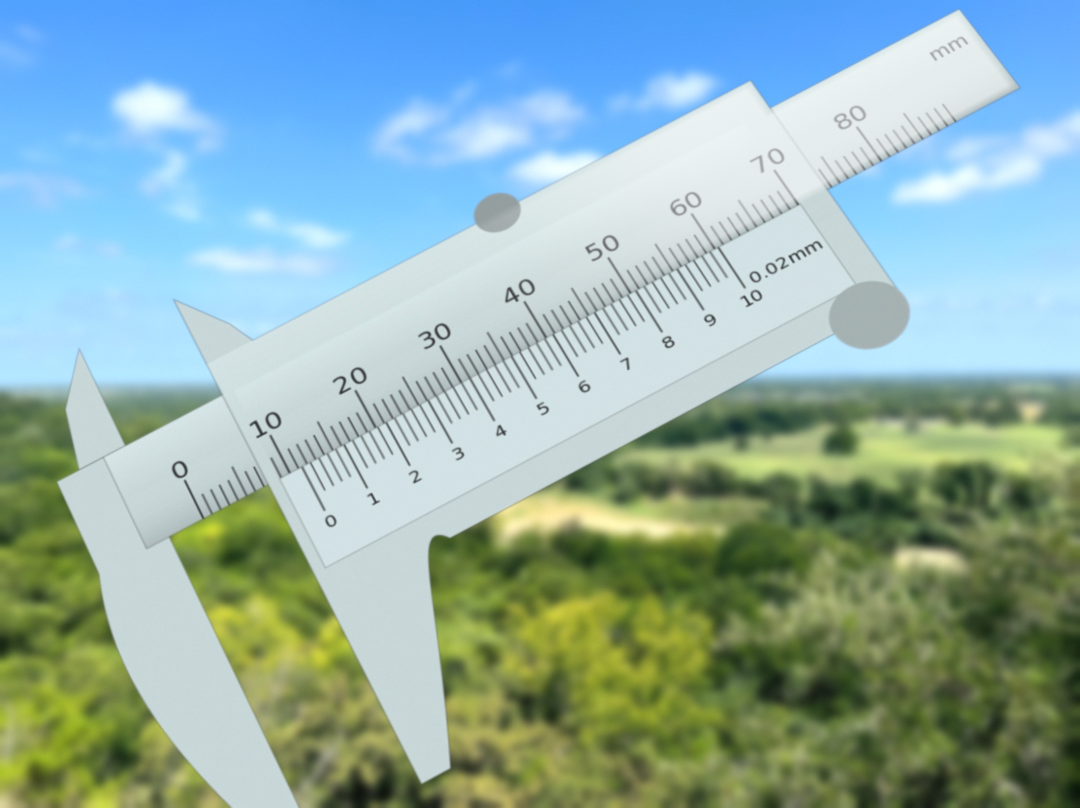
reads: {"value": 11.4, "unit": "mm"}
